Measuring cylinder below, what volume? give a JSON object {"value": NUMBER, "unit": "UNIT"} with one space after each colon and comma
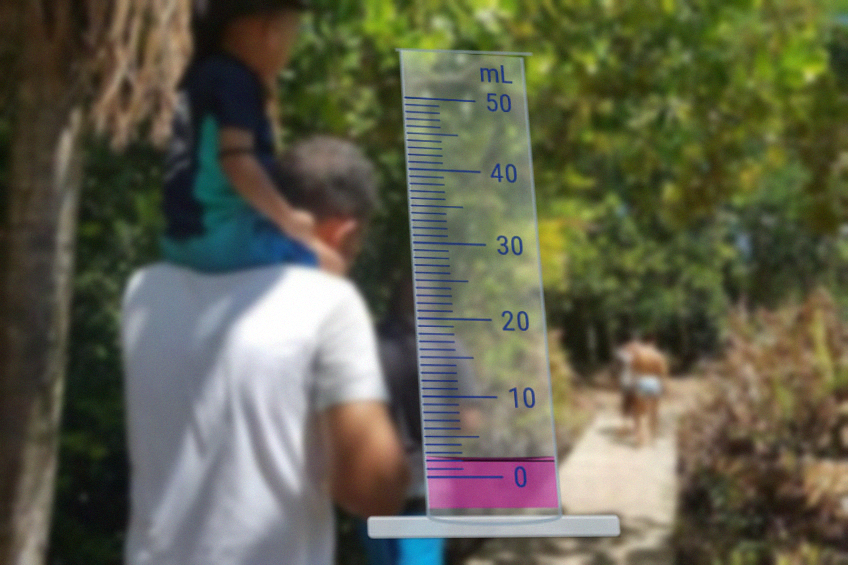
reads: {"value": 2, "unit": "mL"}
